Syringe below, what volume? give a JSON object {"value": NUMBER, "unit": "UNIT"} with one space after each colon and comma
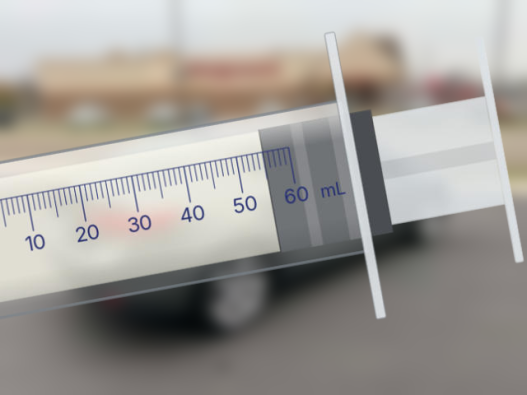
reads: {"value": 55, "unit": "mL"}
